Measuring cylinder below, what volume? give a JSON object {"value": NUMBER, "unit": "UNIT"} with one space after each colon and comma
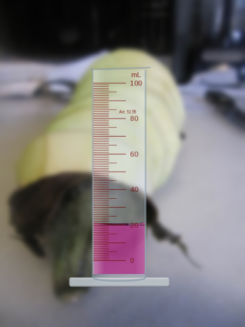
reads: {"value": 20, "unit": "mL"}
